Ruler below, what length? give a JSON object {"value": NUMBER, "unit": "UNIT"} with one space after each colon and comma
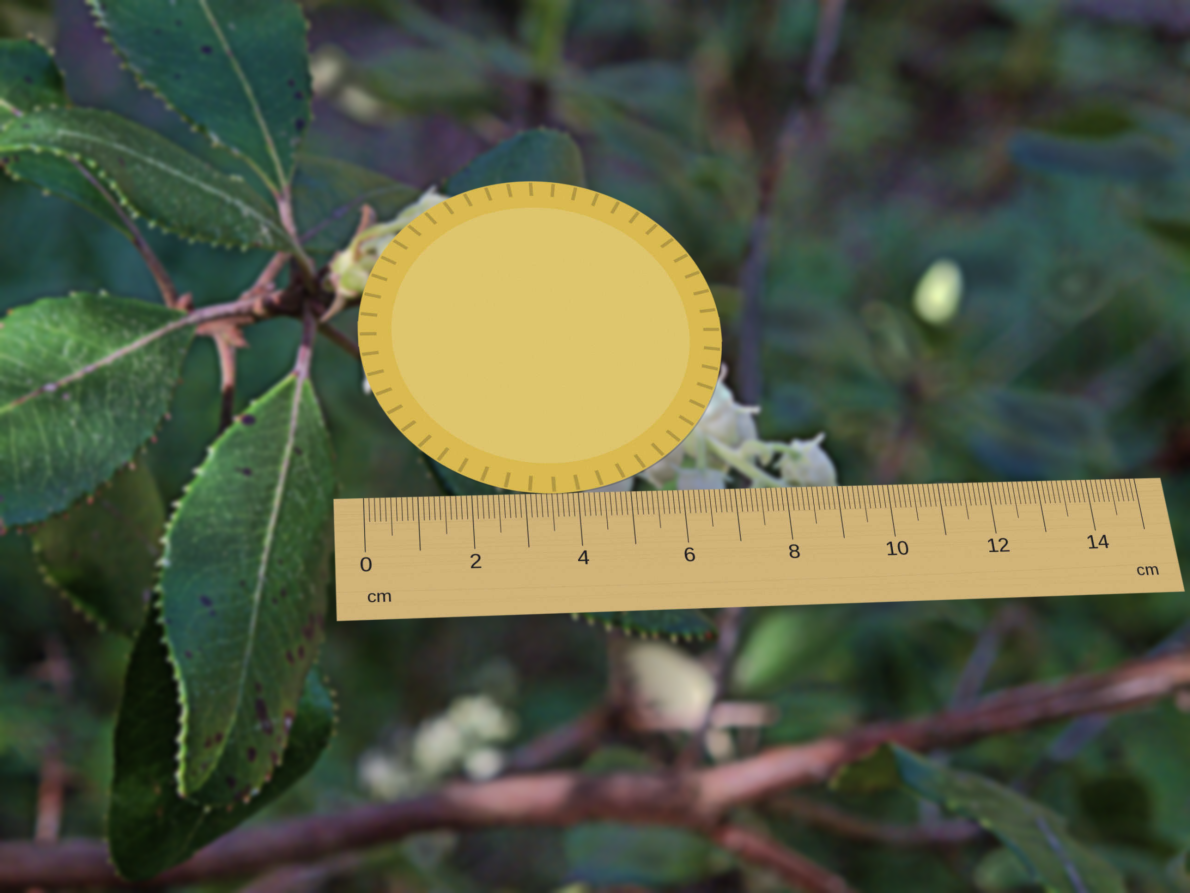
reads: {"value": 7.1, "unit": "cm"}
